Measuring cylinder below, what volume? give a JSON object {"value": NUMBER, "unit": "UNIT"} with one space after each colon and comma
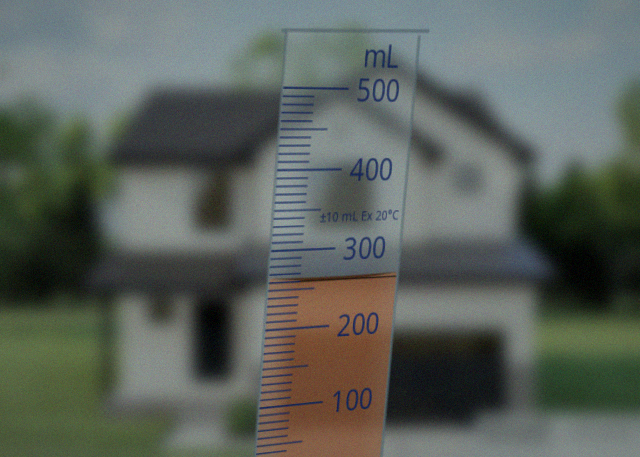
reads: {"value": 260, "unit": "mL"}
